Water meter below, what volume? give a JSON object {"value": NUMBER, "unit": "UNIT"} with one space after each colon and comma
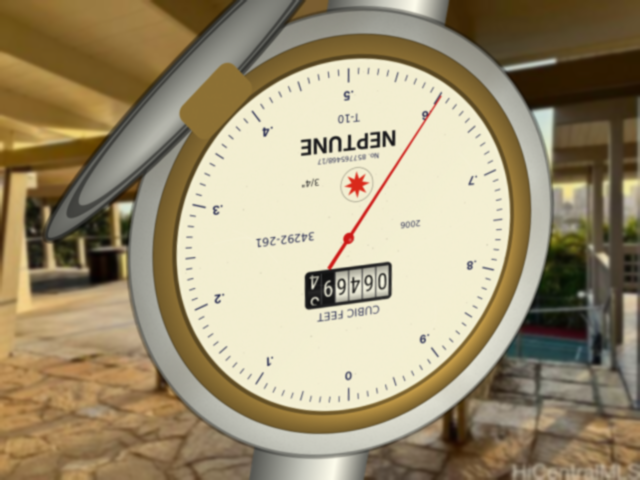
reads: {"value": 64693.60, "unit": "ft³"}
